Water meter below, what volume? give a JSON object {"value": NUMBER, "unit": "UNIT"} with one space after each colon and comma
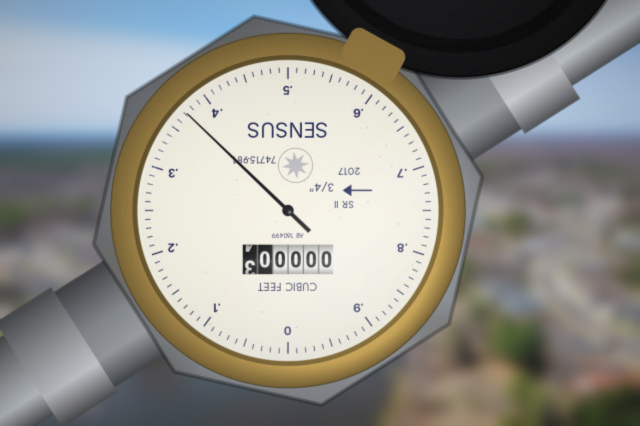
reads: {"value": 3.37, "unit": "ft³"}
